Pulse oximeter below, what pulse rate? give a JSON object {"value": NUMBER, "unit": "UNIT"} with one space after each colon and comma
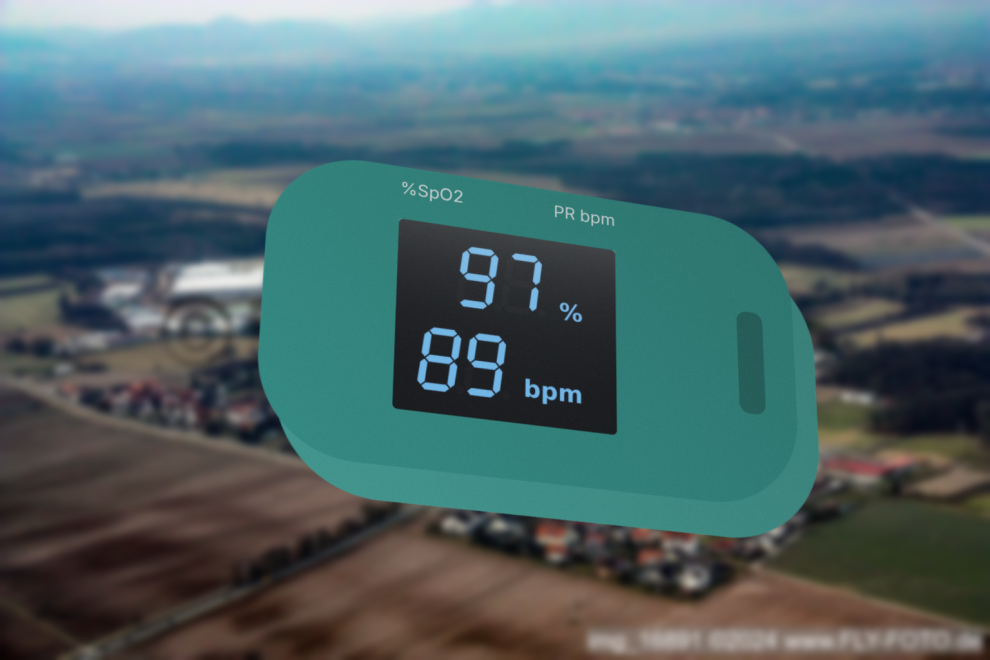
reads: {"value": 89, "unit": "bpm"}
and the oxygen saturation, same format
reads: {"value": 97, "unit": "%"}
